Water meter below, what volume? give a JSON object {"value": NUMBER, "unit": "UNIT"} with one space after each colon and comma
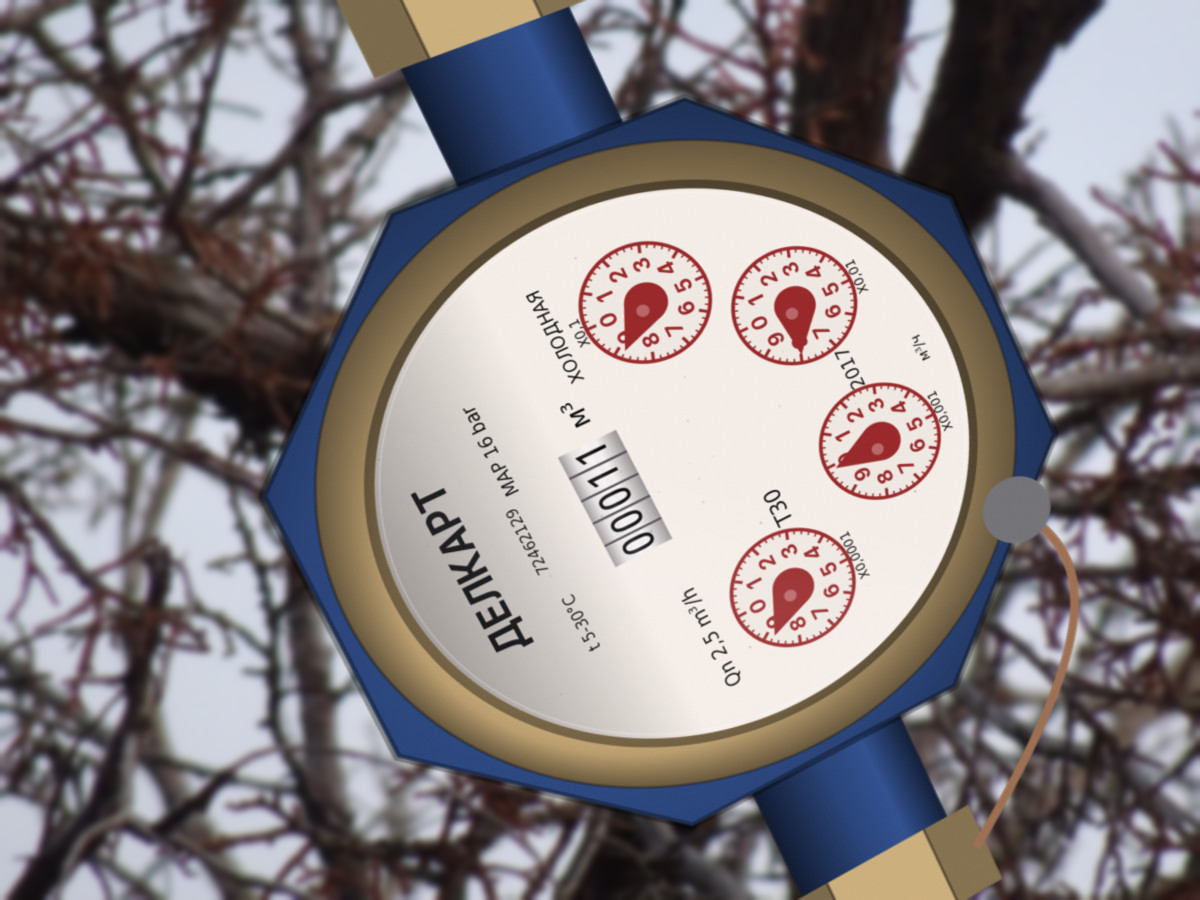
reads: {"value": 11.8798, "unit": "m³"}
